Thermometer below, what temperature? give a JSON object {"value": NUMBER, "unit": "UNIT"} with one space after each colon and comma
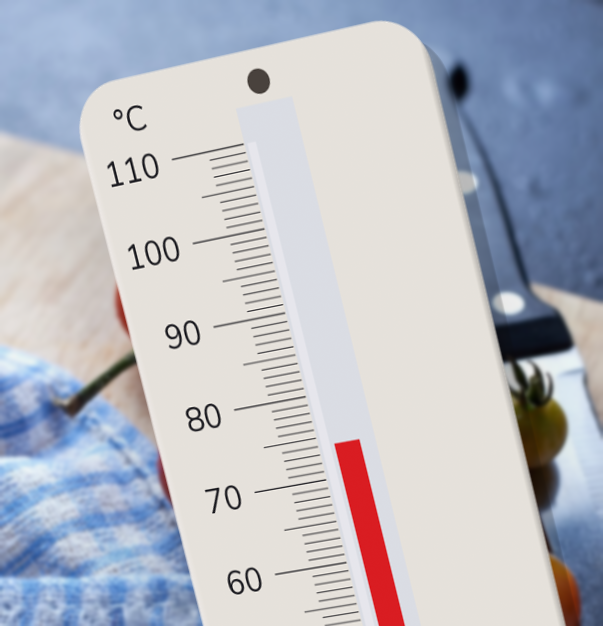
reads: {"value": 74, "unit": "°C"}
